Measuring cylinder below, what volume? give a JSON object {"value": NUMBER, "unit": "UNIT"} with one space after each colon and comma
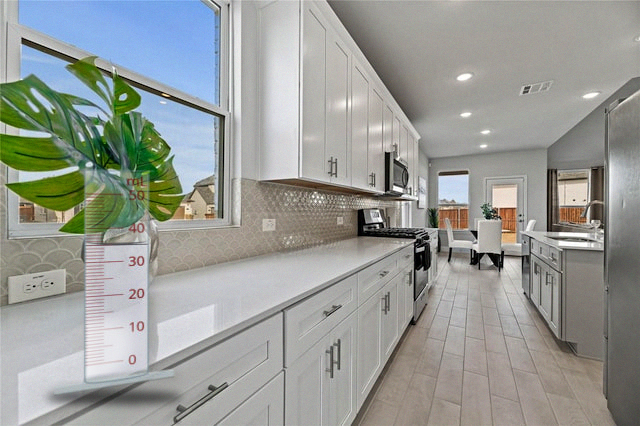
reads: {"value": 35, "unit": "mL"}
